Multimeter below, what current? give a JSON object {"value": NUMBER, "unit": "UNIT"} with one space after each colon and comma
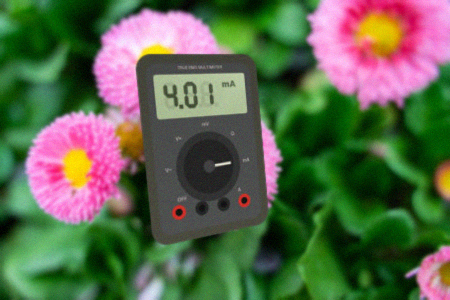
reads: {"value": 4.01, "unit": "mA"}
